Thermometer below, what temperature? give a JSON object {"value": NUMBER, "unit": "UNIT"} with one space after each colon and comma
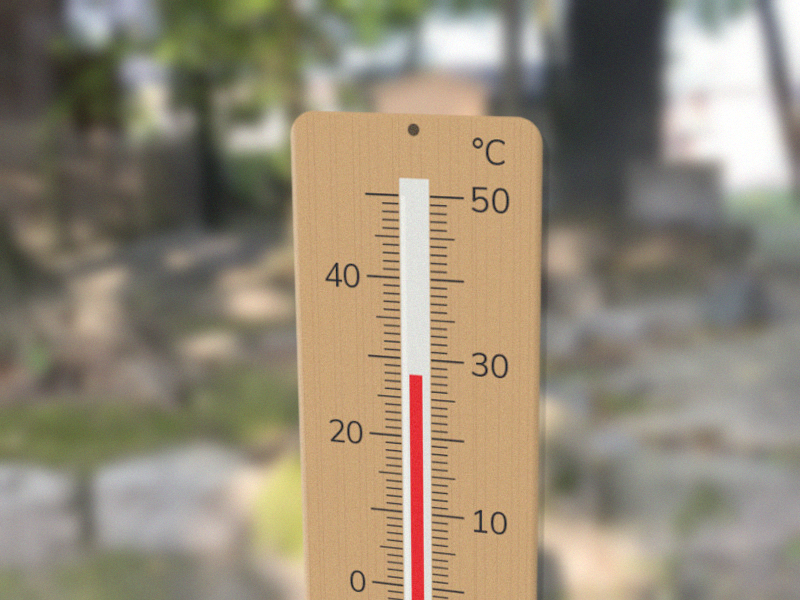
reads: {"value": 28, "unit": "°C"}
